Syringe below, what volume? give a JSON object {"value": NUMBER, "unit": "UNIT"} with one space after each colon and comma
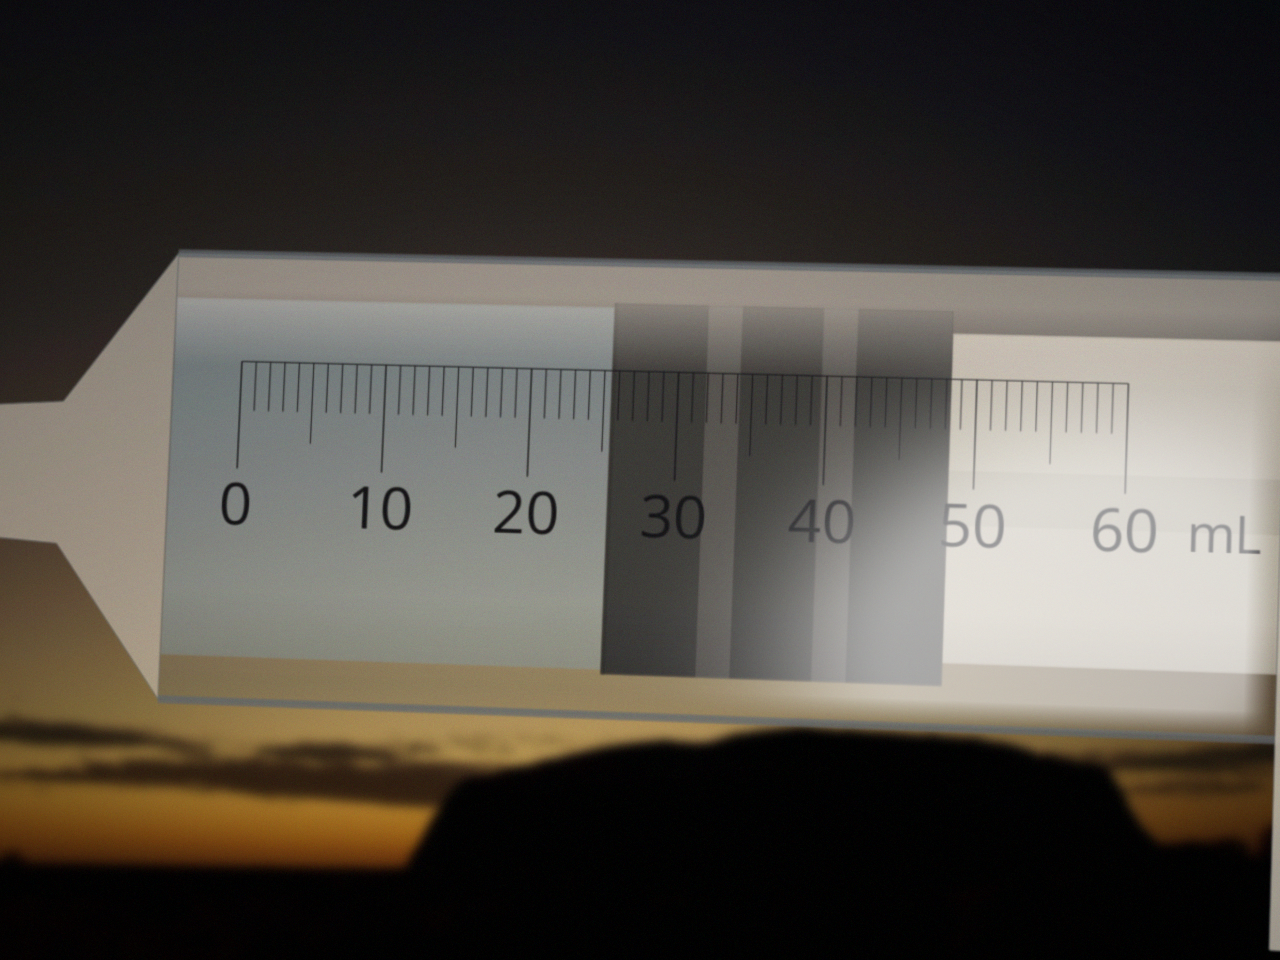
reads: {"value": 25.5, "unit": "mL"}
